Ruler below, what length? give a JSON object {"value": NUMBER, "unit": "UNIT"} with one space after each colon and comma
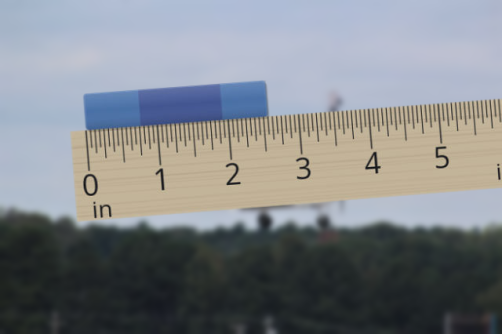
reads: {"value": 2.5625, "unit": "in"}
